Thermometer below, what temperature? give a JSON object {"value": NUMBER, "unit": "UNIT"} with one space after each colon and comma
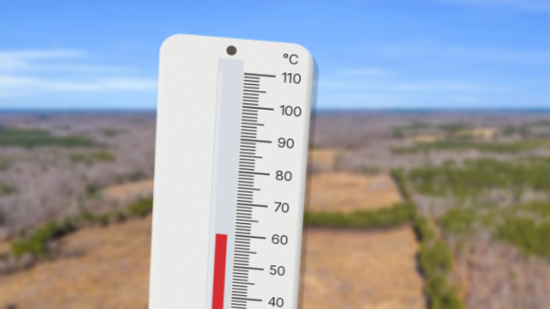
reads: {"value": 60, "unit": "°C"}
